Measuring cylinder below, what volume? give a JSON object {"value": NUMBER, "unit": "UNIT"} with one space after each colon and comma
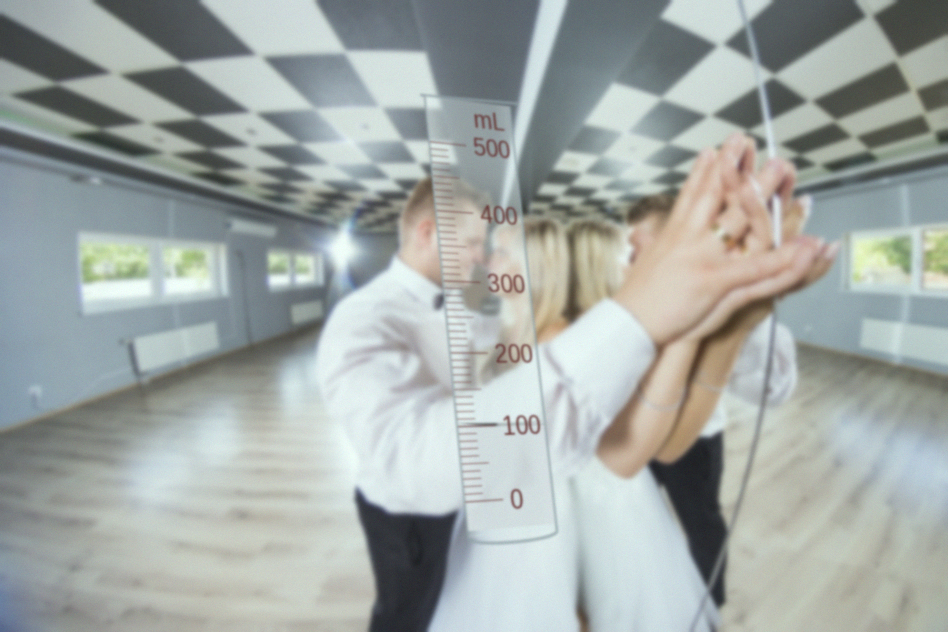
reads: {"value": 100, "unit": "mL"}
